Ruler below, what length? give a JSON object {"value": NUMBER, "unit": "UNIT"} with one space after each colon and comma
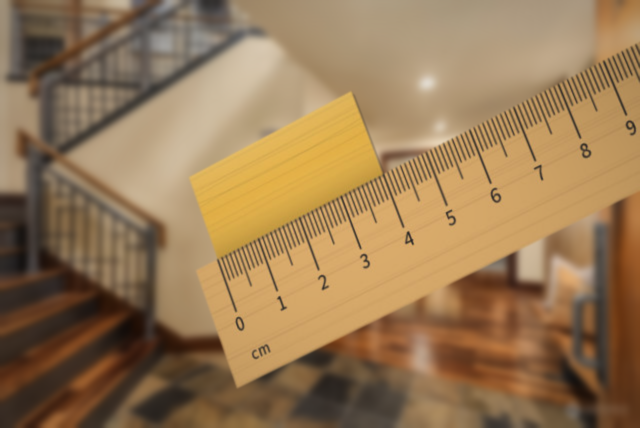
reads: {"value": 4, "unit": "cm"}
